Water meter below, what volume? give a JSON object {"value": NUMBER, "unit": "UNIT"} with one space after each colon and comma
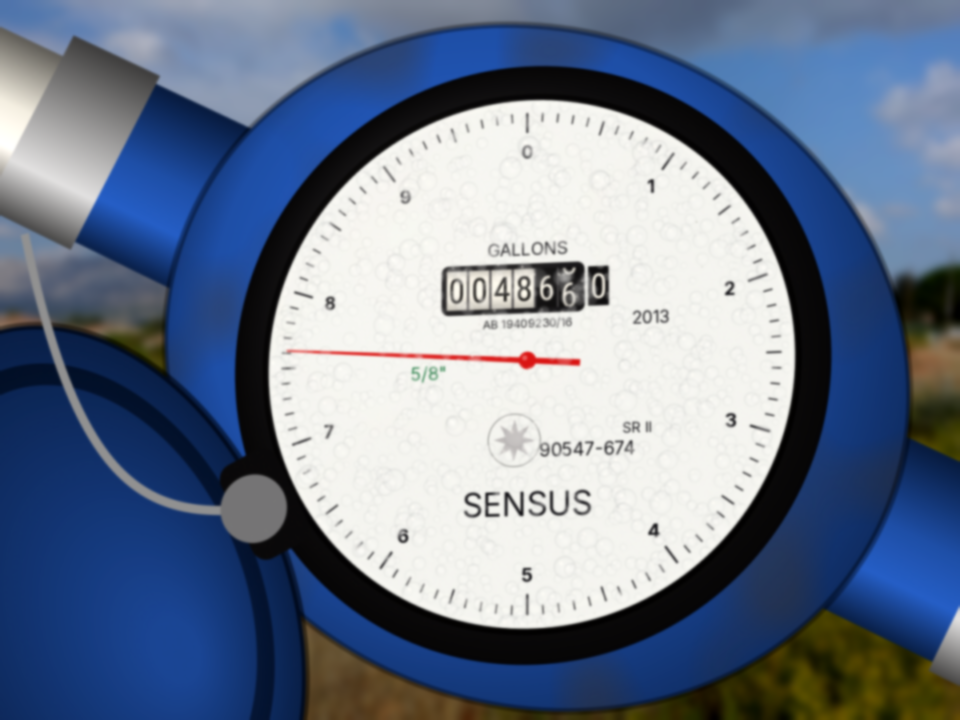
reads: {"value": 48657.6, "unit": "gal"}
